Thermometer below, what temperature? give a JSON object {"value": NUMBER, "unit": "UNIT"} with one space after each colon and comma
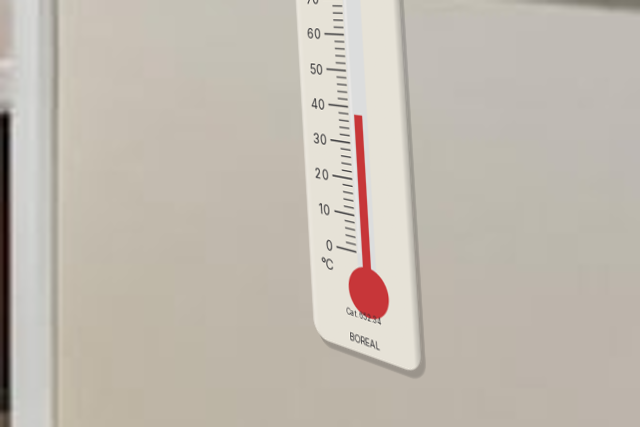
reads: {"value": 38, "unit": "°C"}
